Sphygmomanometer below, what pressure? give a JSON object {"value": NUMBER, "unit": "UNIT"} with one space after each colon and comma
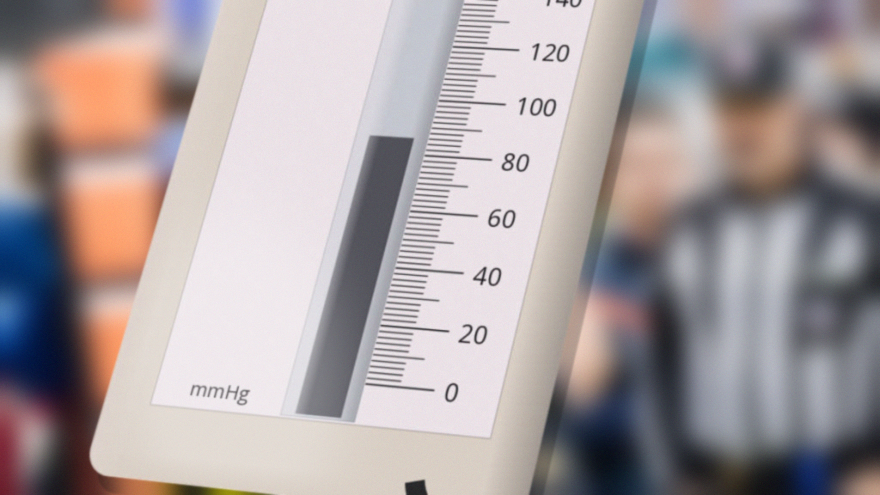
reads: {"value": 86, "unit": "mmHg"}
